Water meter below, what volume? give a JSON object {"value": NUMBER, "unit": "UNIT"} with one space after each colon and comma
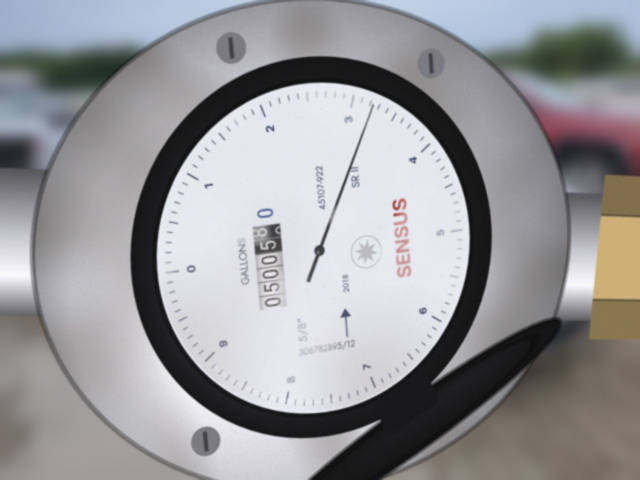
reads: {"value": 500583.2, "unit": "gal"}
